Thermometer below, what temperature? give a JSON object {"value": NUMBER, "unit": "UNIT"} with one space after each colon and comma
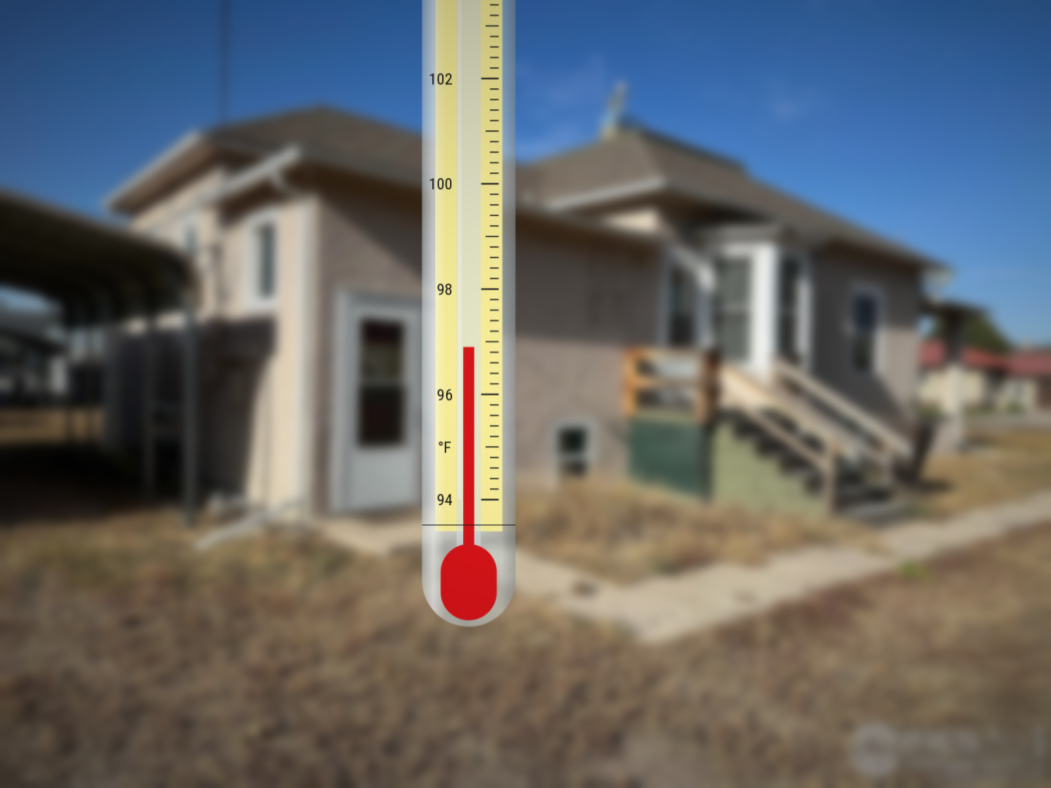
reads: {"value": 96.9, "unit": "°F"}
